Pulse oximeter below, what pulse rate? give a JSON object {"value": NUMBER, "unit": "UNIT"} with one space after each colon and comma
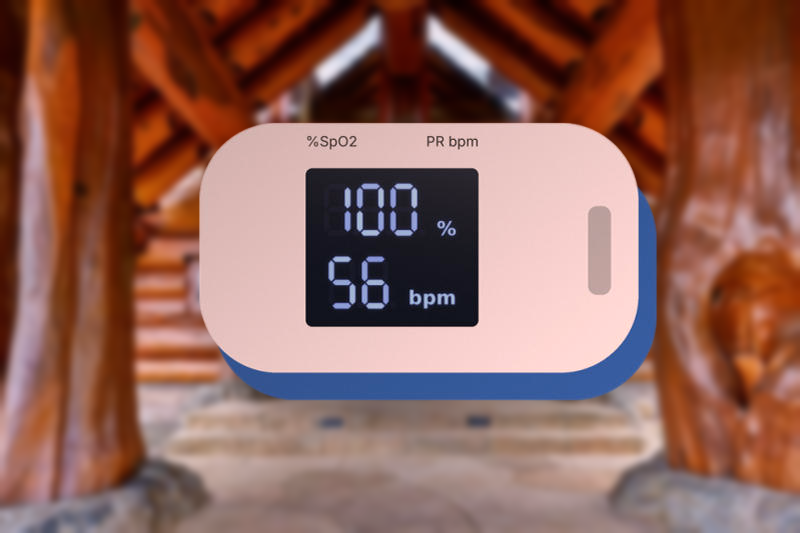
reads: {"value": 56, "unit": "bpm"}
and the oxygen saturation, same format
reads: {"value": 100, "unit": "%"}
